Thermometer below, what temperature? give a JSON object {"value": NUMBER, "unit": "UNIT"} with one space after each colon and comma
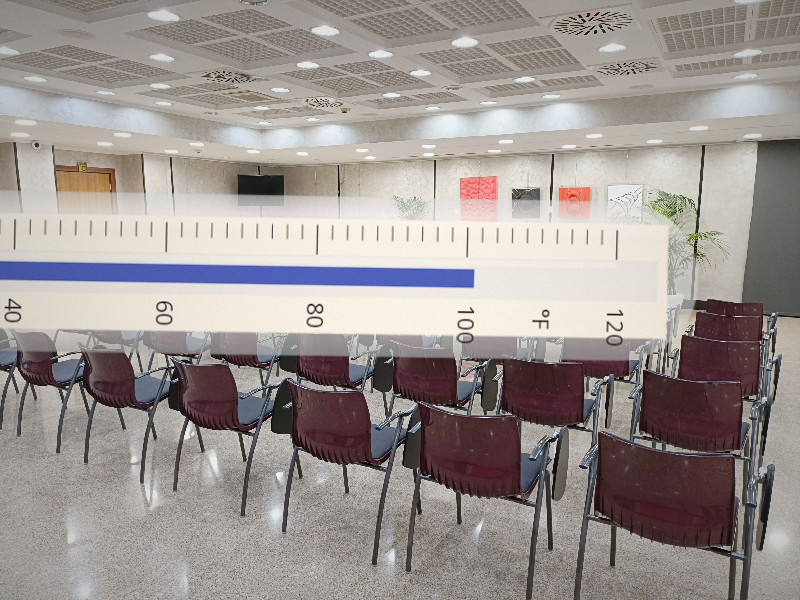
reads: {"value": 101, "unit": "°F"}
